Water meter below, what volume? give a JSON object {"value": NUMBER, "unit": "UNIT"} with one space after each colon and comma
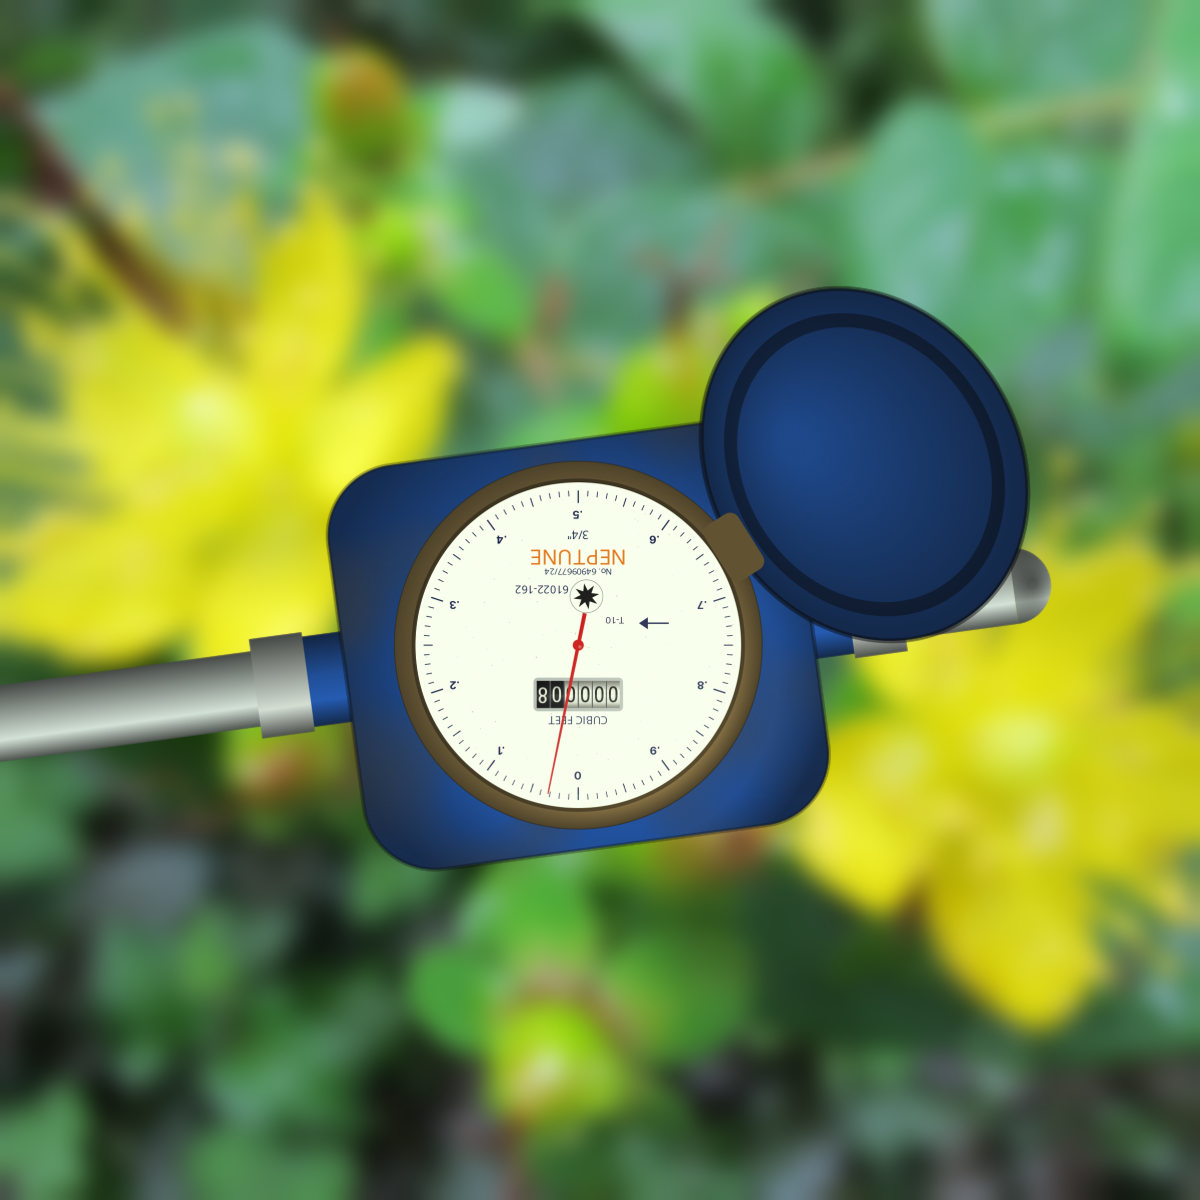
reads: {"value": 8.03, "unit": "ft³"}
